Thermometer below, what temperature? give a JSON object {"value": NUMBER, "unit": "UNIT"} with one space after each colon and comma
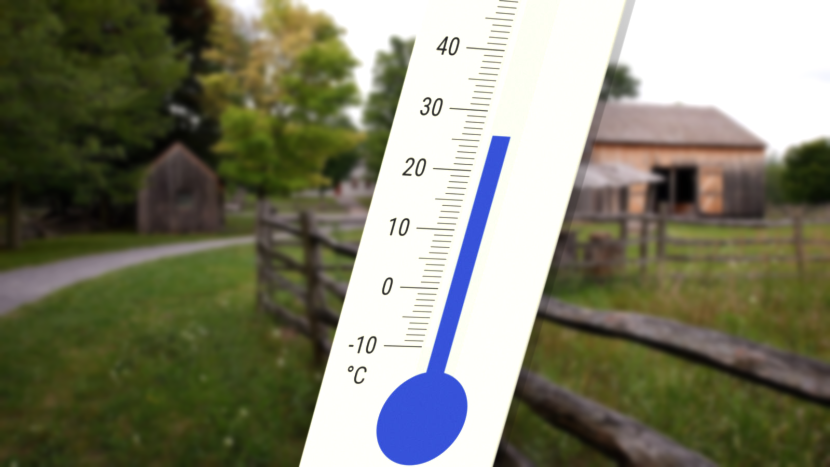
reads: {"value": 26, "unit": "°C"}
